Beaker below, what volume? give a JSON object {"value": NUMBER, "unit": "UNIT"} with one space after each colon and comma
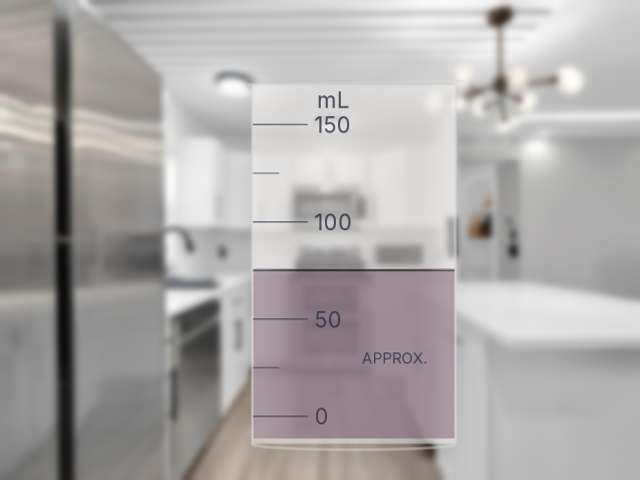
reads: {"value": 75, "unit": "mL"}
